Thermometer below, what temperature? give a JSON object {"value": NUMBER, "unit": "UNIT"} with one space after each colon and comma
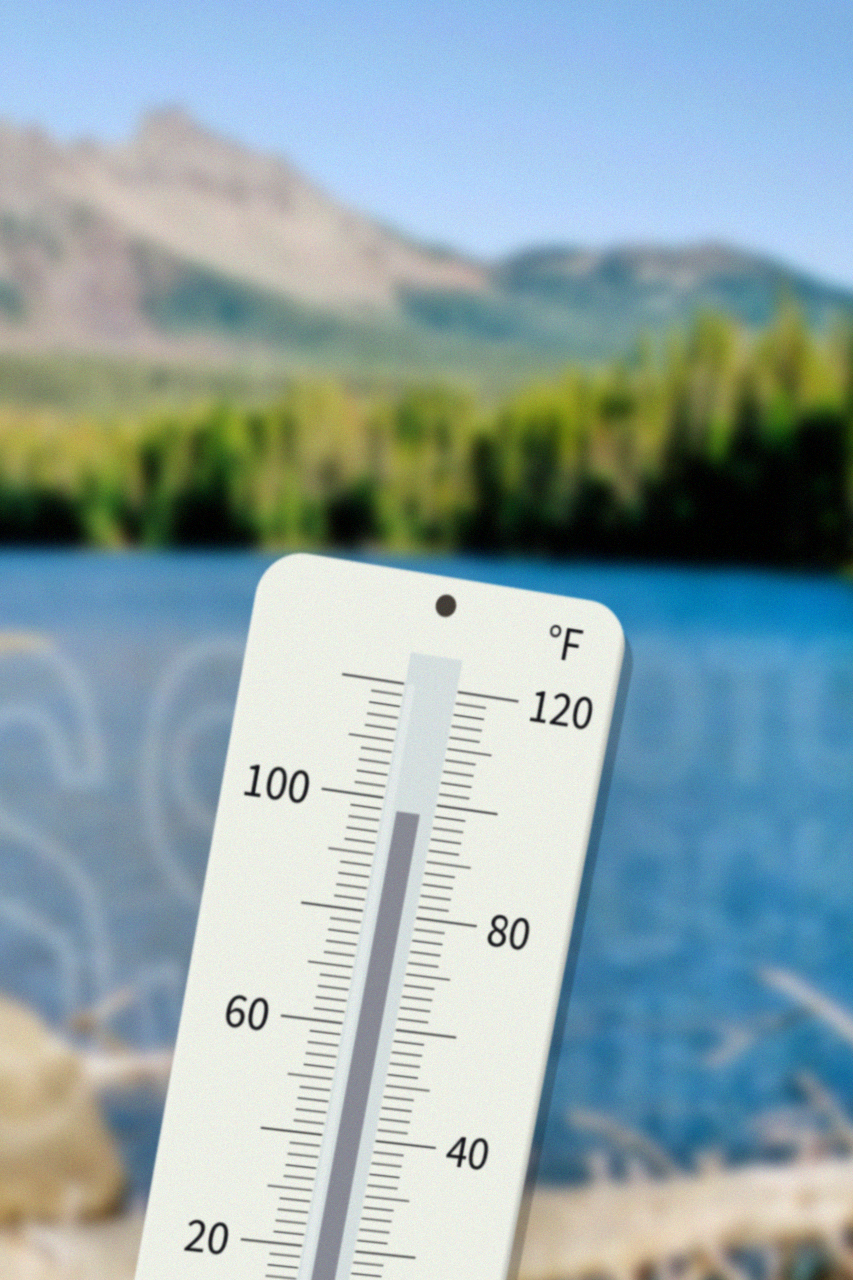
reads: {"value": 98, "unit": "°F"}
